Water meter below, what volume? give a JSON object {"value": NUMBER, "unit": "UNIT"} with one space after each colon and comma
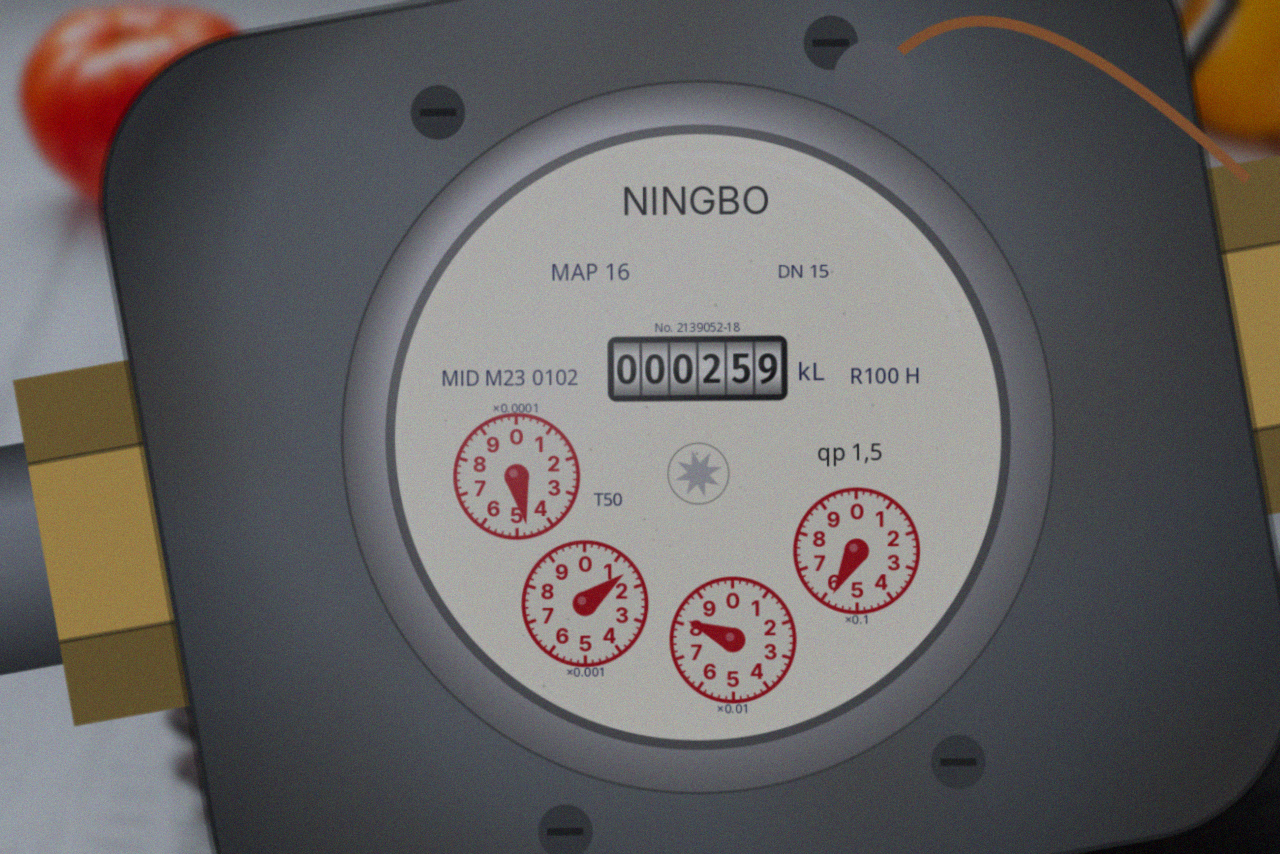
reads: {"value": 259.5814, "unit": "kL"}
